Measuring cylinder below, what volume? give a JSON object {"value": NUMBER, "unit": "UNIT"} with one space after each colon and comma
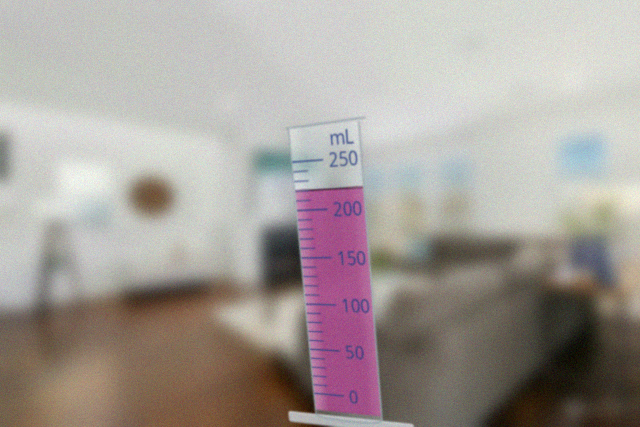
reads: {"value": 220, "unit": "mL"}
